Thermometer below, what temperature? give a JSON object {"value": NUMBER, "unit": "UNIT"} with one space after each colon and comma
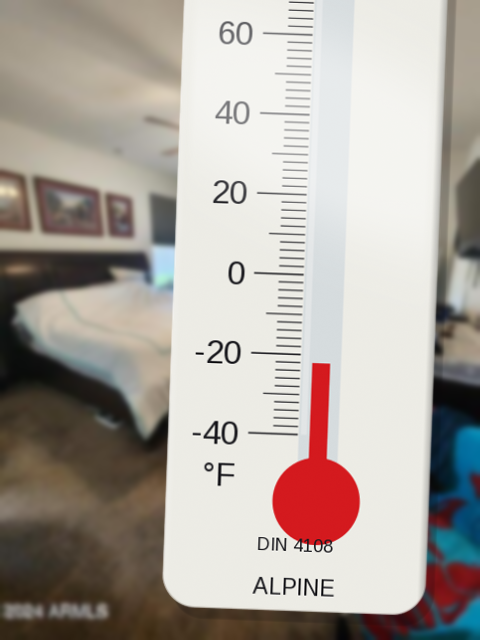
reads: {"value": -22, "unit": "°F"}
